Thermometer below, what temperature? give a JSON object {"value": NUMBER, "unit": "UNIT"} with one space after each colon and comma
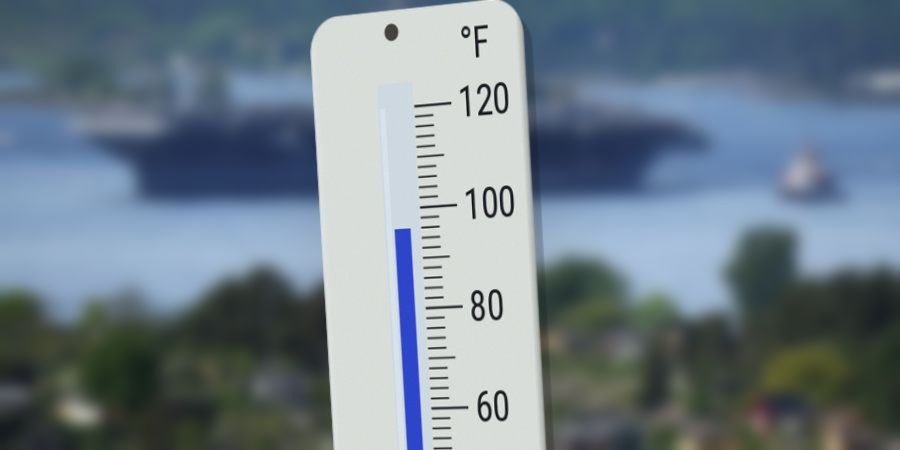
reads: {"value": 96, "unit": "°F"}
